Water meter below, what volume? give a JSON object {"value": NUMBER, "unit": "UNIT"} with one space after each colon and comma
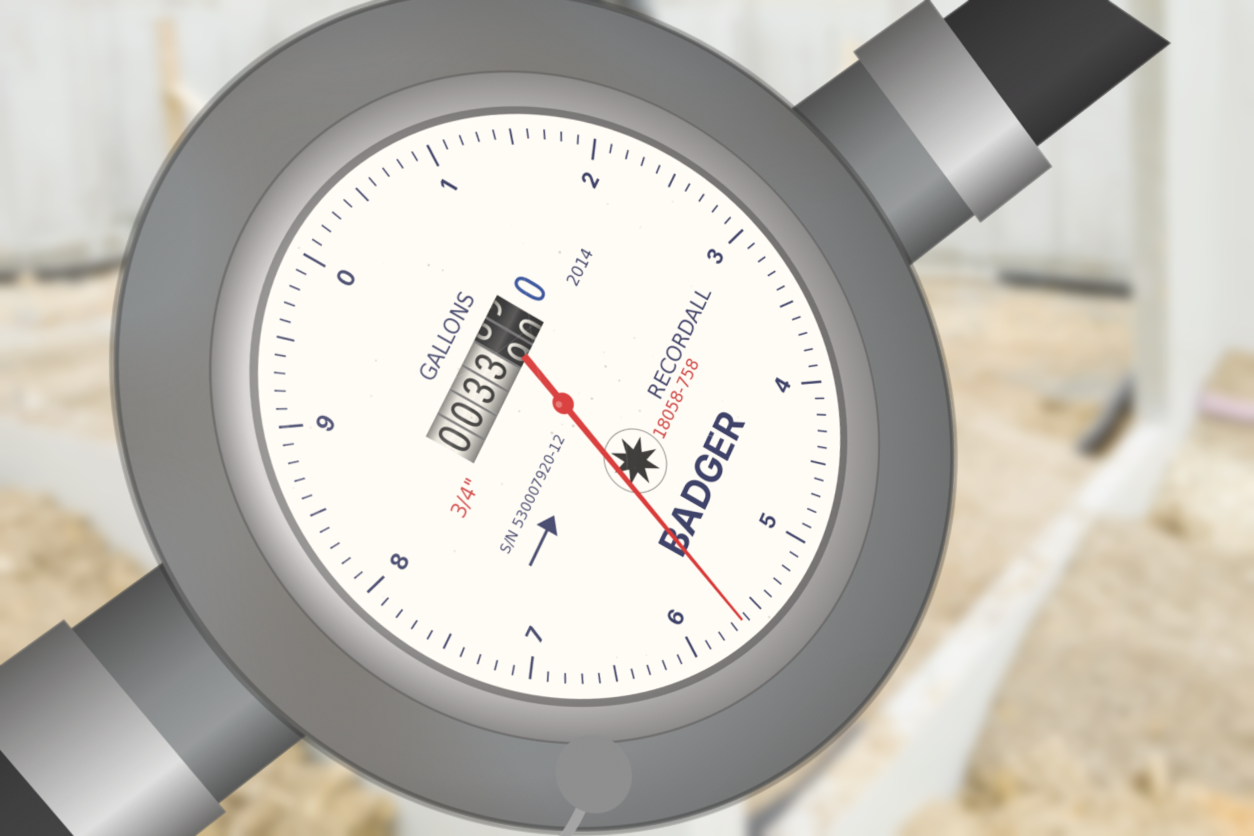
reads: {"value": 33895.6, "unit": "gal"}
